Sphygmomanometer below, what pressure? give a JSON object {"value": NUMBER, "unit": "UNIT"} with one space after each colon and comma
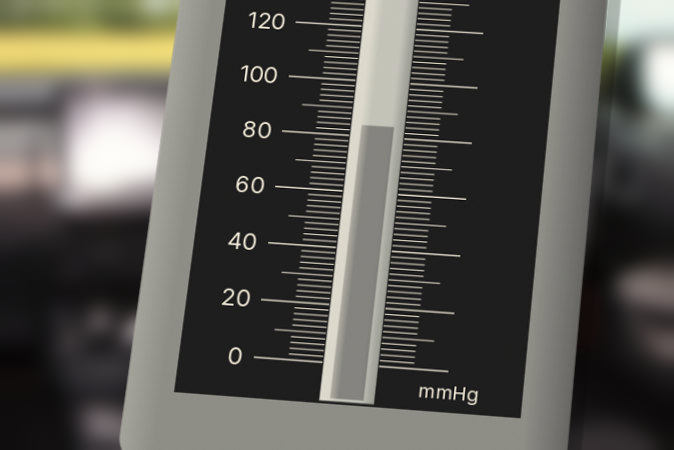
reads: {"value": 84, "unit": "mmHg"}
